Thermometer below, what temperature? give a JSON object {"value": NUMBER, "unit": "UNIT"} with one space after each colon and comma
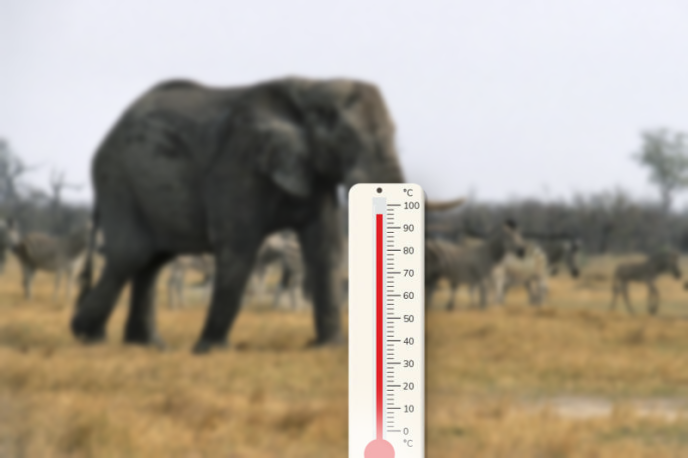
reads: {"value": 96, "unit": "°C"}
